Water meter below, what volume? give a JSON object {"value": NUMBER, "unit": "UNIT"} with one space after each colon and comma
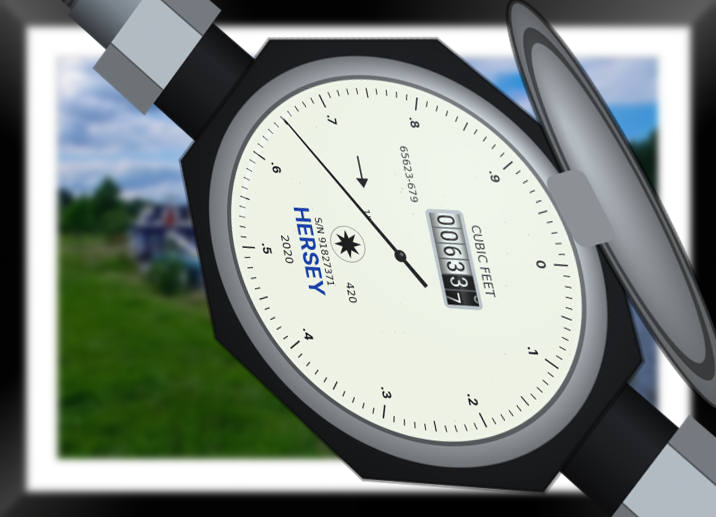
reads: {"value": 6336.65, "unit": "ft³"}
